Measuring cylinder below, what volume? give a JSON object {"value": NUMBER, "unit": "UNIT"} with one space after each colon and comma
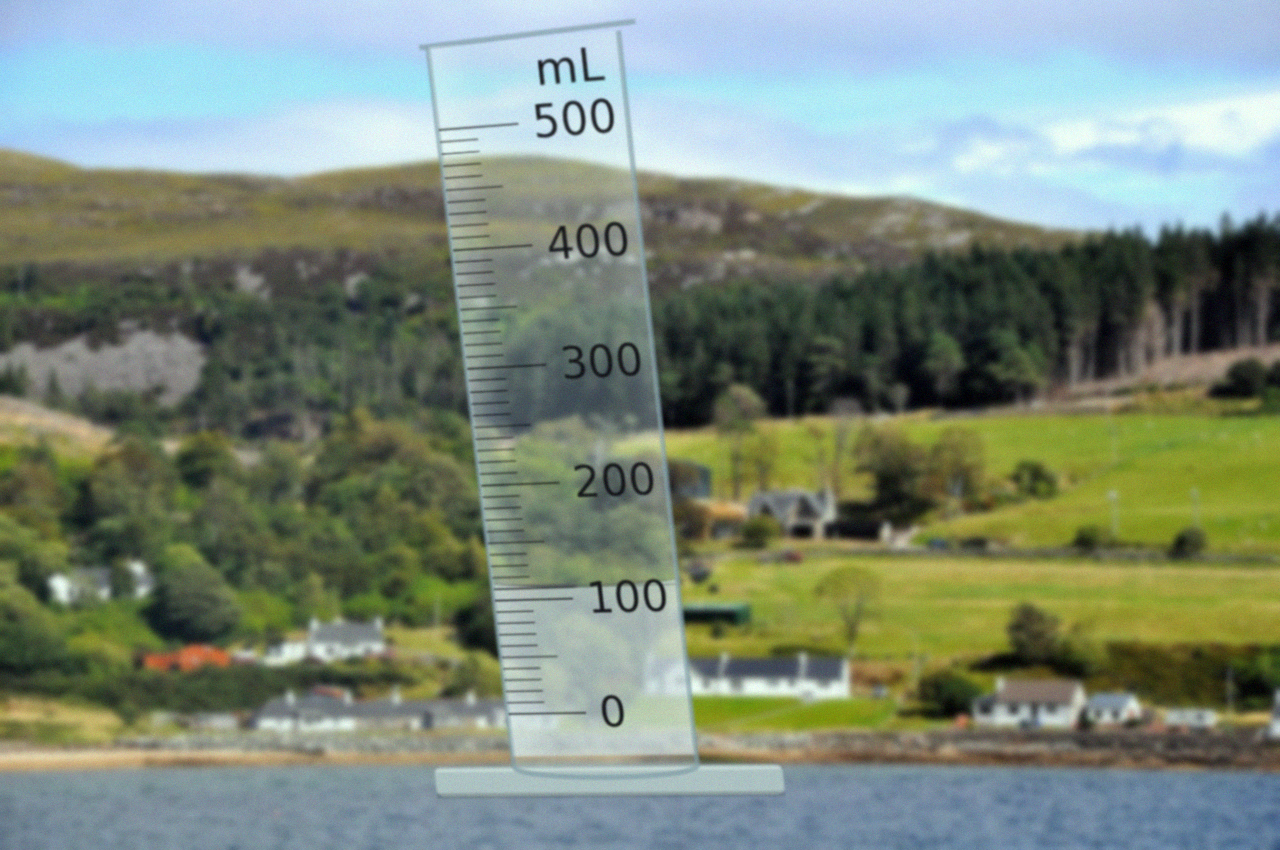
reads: {"value": 110, "unit": "mL"}
